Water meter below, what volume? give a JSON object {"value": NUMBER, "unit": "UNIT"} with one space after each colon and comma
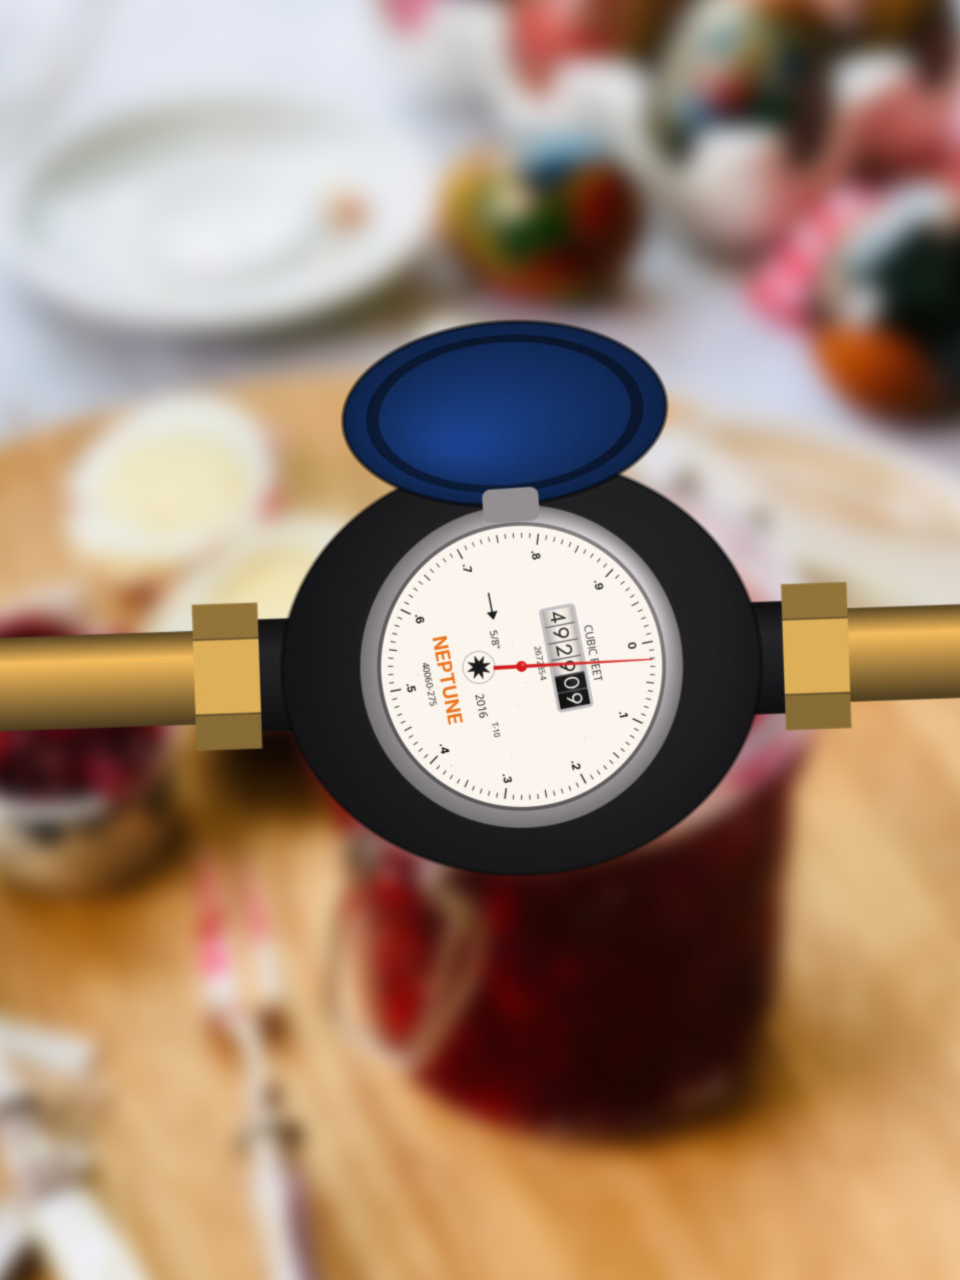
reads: {"value": 492909.02, "unit": "ft³"}
